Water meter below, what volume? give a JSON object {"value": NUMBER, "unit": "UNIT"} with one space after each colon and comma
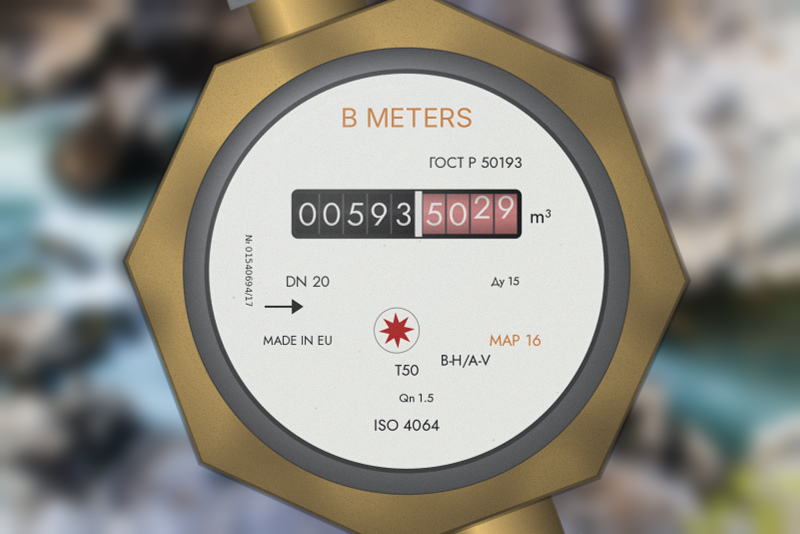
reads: {"value": 593.5029, "unit": "m³"}
